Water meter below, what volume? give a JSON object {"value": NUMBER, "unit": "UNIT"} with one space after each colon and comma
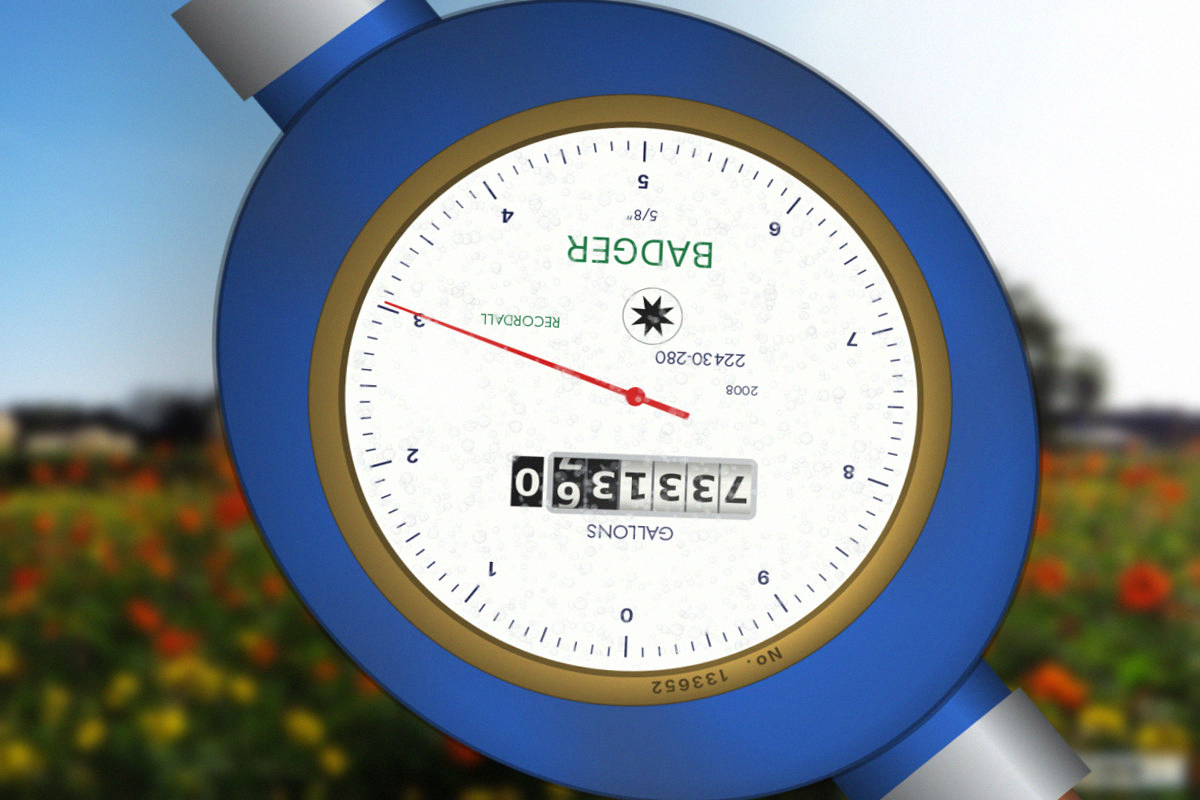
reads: {"value": 7331363.0, "unit": "gal"}
